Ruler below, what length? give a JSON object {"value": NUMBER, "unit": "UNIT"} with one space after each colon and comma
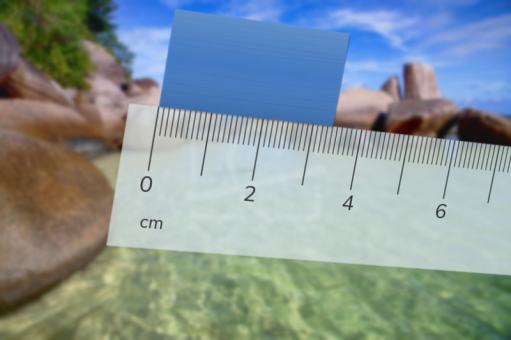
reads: {"value": 3.4, "unit": "cm"}
